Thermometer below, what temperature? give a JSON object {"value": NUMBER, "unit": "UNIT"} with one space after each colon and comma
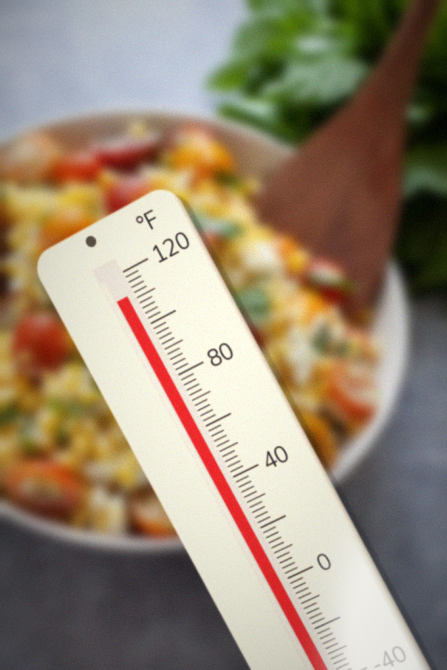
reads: {"value": 112, "unit": "°F"}
